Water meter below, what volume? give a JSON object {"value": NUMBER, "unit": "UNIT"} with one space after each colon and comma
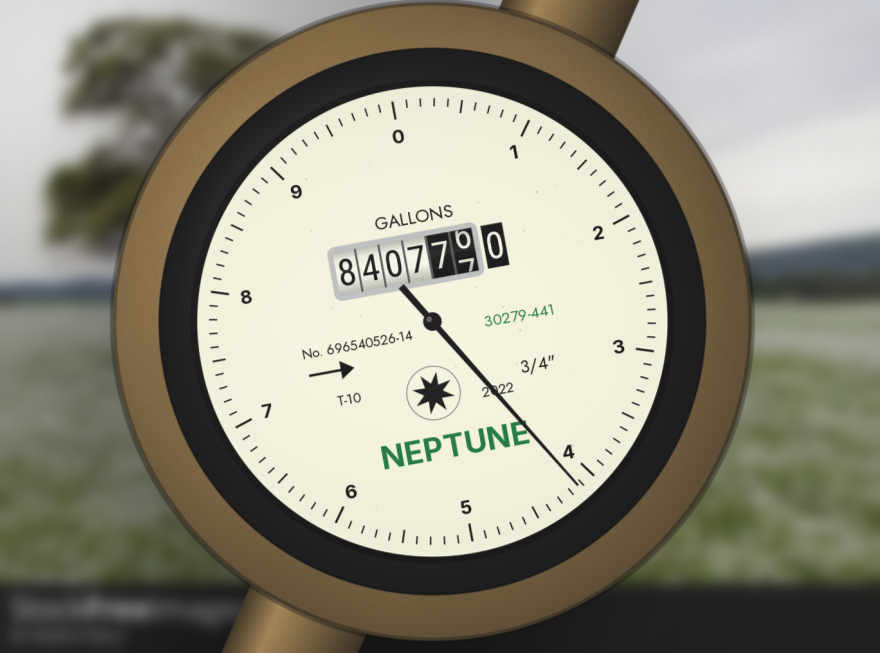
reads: {"value": 8407764.1, "unit": "gal"}
